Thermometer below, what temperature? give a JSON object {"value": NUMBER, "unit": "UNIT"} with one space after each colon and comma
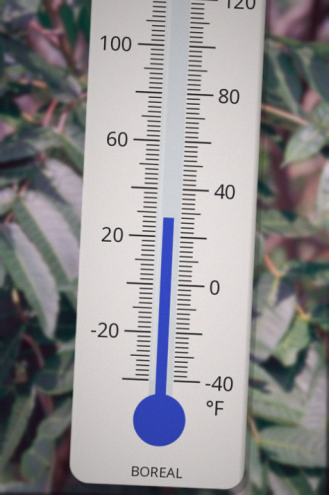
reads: {"value": 28, "unit": "°F"}
